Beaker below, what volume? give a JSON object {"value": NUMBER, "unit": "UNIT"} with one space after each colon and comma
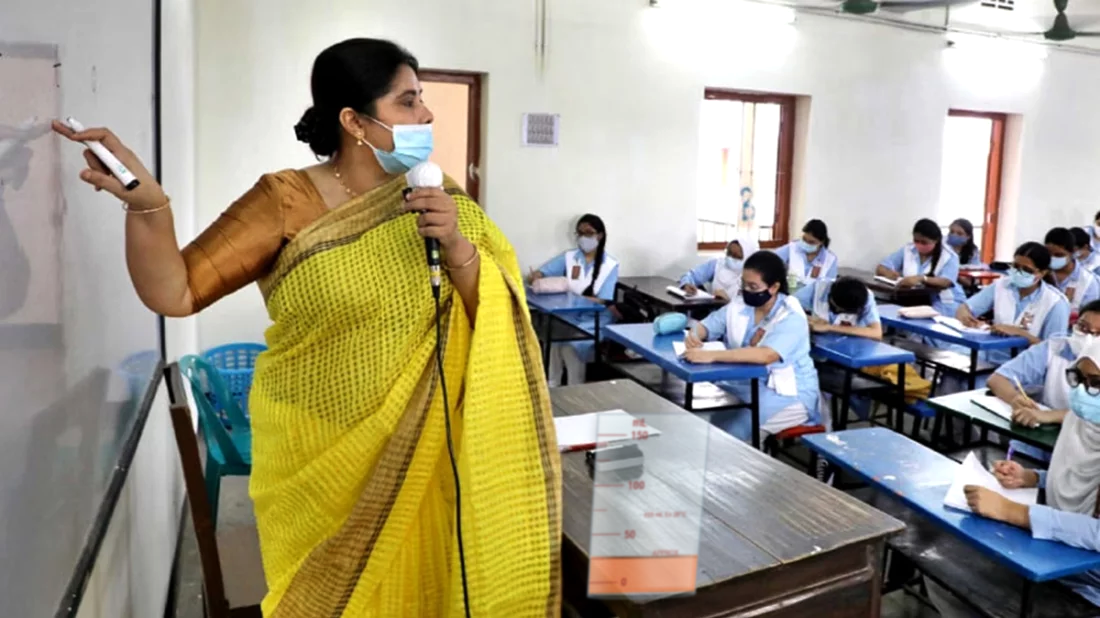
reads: {"value": 25, "unit": "mL"}
